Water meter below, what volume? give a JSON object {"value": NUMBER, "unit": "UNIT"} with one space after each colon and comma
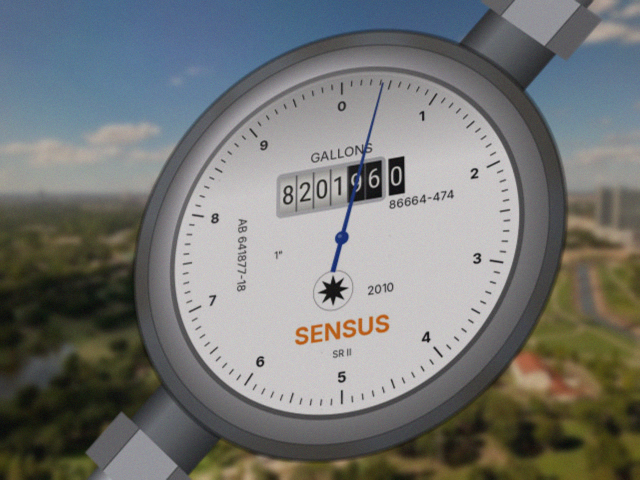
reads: {"value": 8201960.4, "unit": "gal"}
